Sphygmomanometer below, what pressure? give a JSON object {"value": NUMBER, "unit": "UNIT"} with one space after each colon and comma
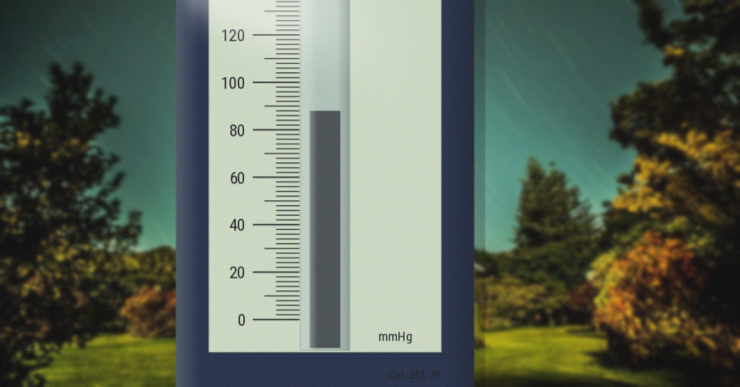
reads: {"value": 88, "unit": "mmHg"}
